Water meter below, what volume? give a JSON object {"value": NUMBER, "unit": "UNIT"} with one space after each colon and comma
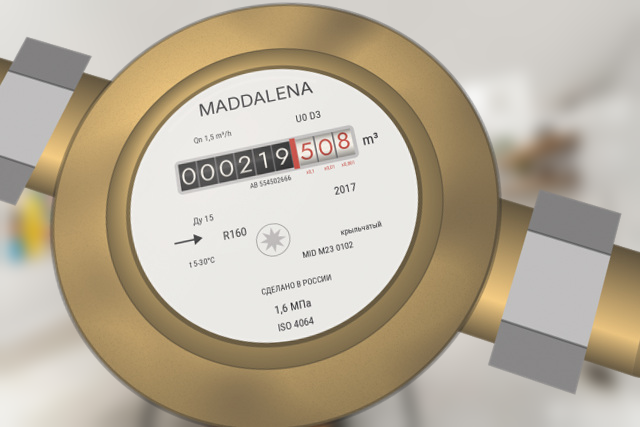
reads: {"value": 219.508, "unit": "m³"}
